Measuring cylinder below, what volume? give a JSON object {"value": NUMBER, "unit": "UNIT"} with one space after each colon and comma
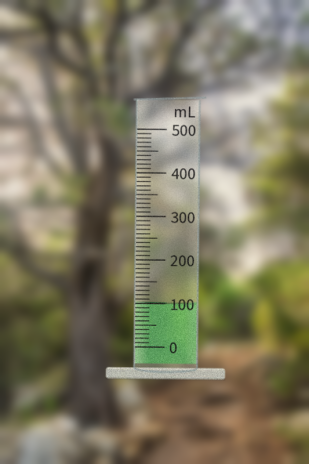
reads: {"value": 100, "unit": "mL"}
